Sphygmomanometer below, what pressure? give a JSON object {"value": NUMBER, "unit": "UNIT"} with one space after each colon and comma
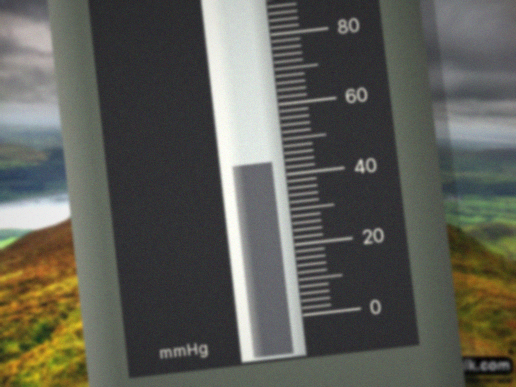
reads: {"value": 44, "unit": "mmHg"}
